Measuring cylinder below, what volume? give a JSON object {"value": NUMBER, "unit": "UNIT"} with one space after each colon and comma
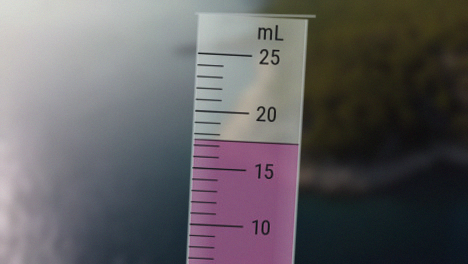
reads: {"value": 17.5, "unit": "mL"}
